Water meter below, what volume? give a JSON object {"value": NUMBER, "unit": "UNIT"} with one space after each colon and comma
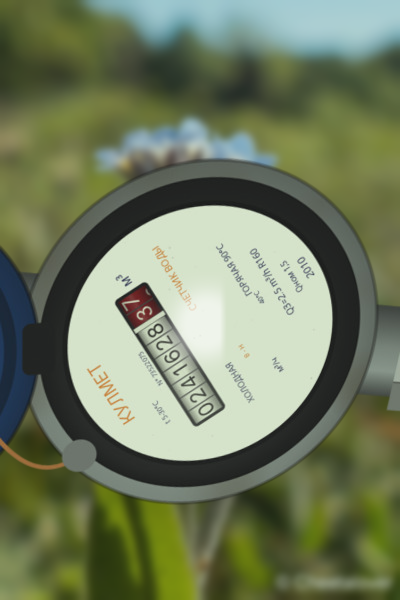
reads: {"value": 241628.37, "unit": "m³"}
